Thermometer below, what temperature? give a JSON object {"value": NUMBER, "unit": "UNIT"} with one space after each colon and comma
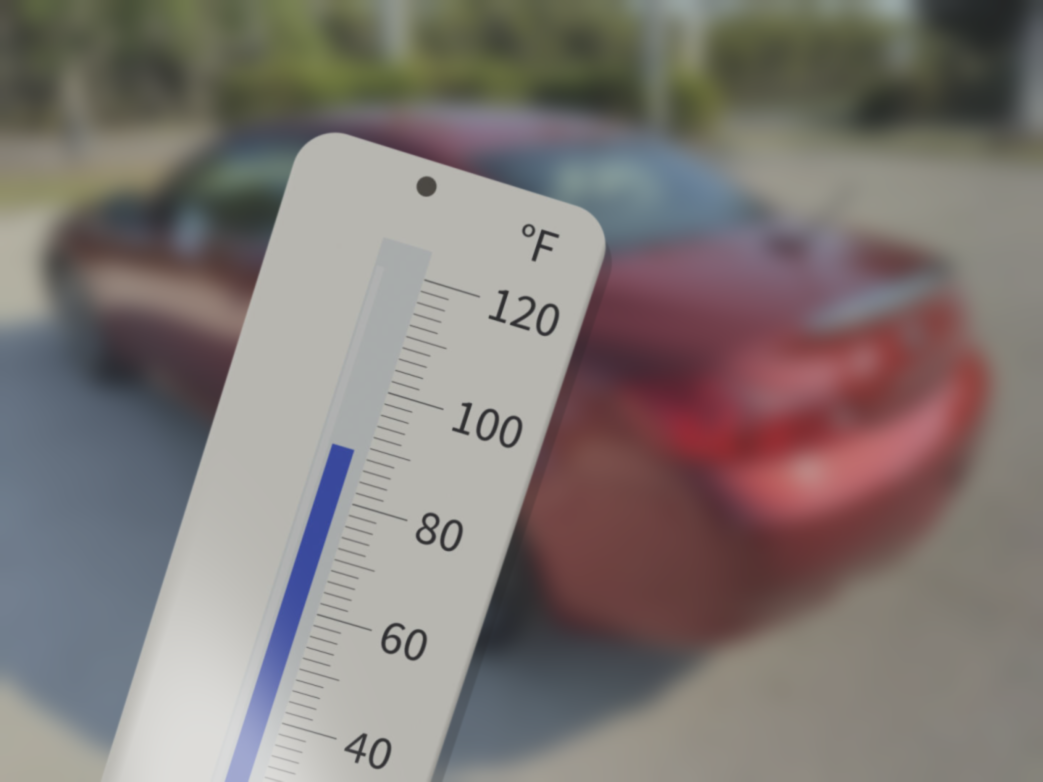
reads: {"value": 89, "unit": "°F"}
